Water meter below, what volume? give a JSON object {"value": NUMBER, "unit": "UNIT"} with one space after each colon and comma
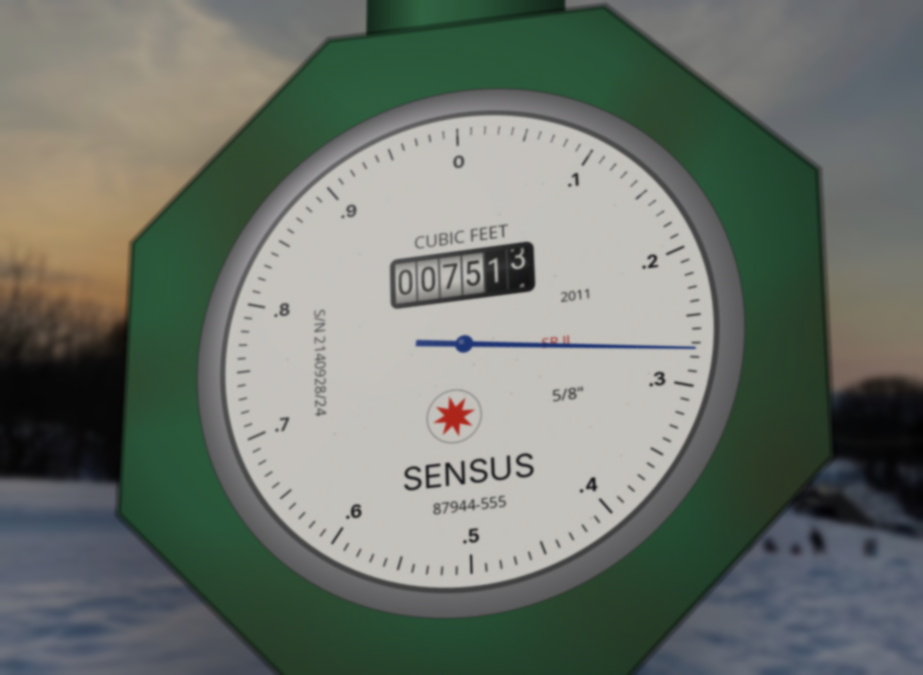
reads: {"value": 7513.27, "unit": "ft³"}
